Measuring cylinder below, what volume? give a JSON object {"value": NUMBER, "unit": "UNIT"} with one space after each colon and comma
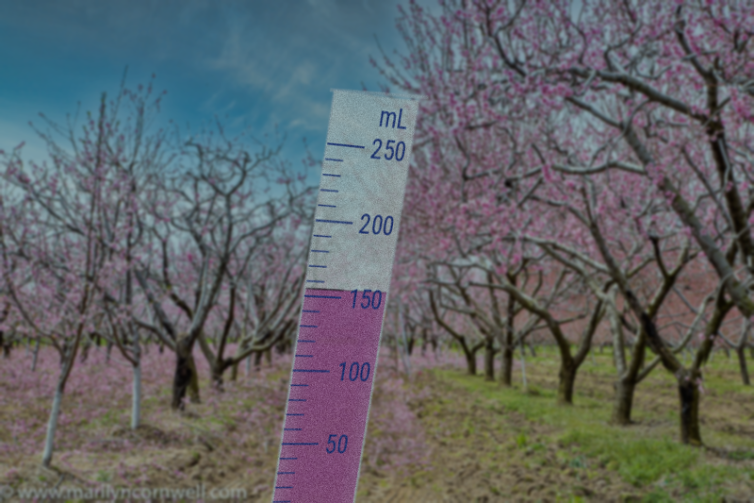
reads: {"value": 155, "unit": "mL"}
